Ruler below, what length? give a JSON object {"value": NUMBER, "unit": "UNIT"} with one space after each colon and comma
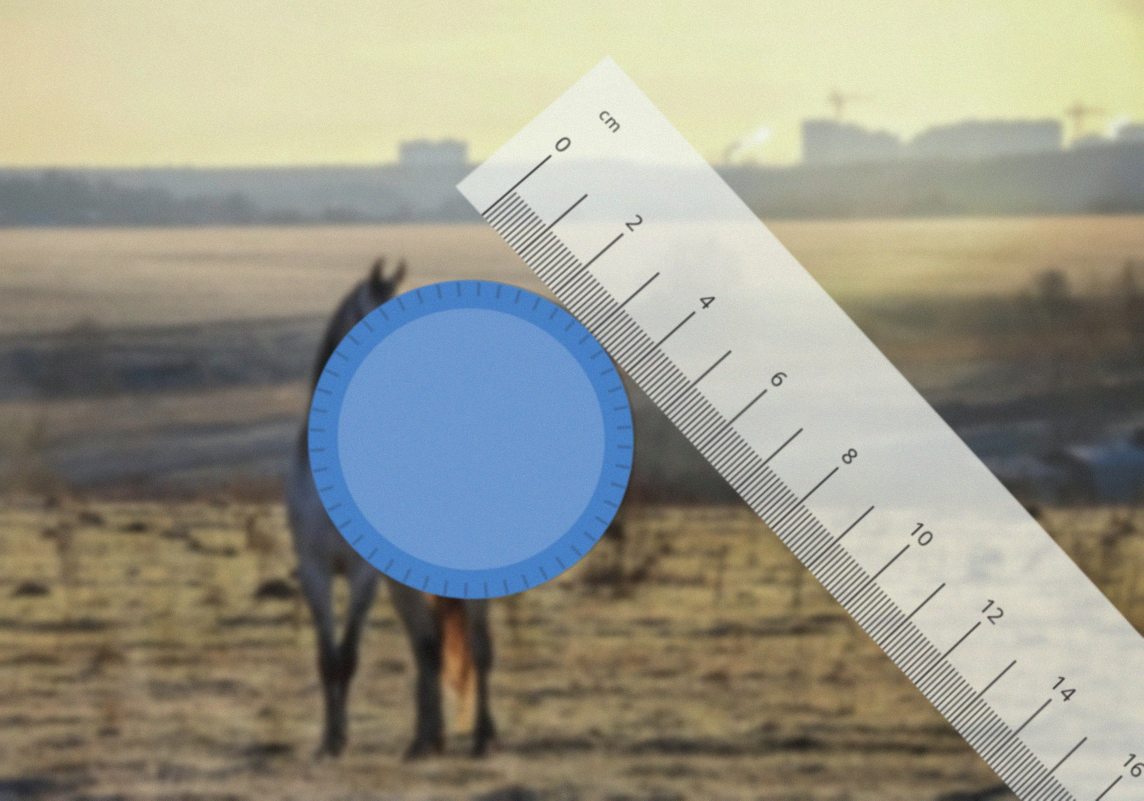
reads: {"value": 6, "unit": "cm"}
